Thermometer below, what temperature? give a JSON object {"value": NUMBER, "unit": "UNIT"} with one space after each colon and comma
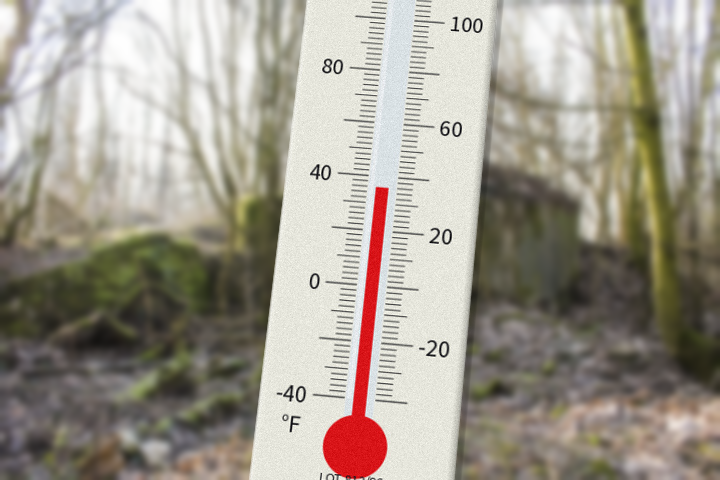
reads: {"value": 36, "unit": "°F"}
